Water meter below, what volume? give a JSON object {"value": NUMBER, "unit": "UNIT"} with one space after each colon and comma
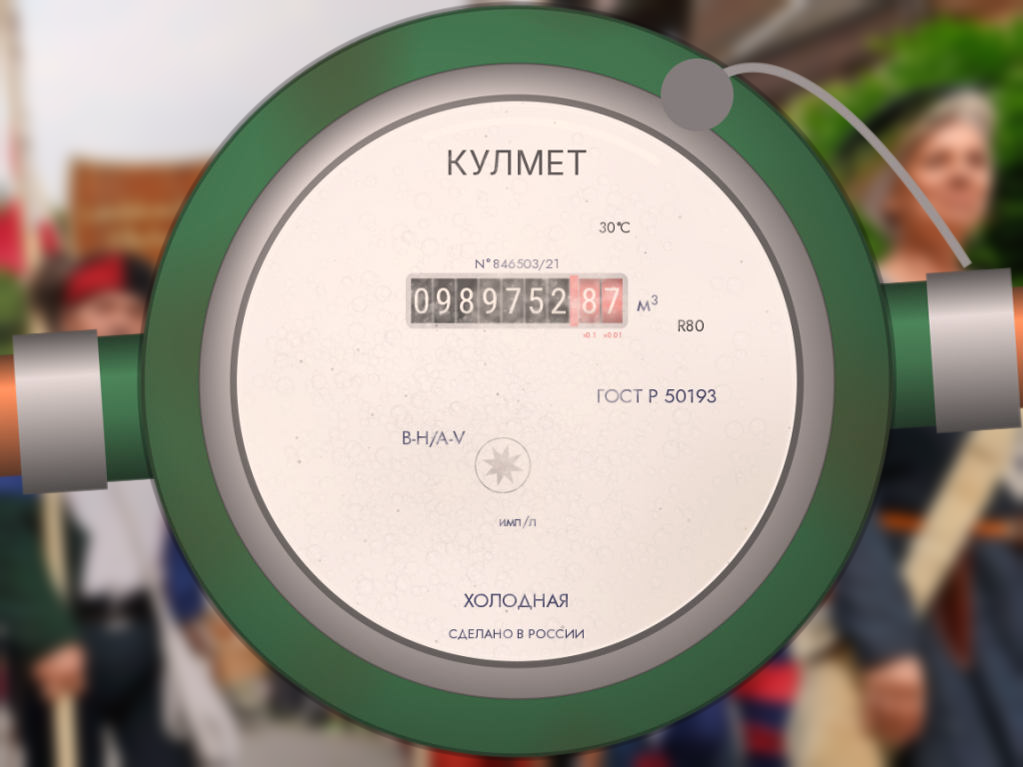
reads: {"value": 989752.87, "unit": "m³"}
